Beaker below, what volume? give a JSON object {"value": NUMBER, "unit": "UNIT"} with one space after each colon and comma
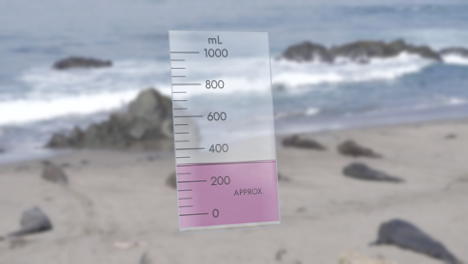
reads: {"value": 300, "unit": "mL"}
